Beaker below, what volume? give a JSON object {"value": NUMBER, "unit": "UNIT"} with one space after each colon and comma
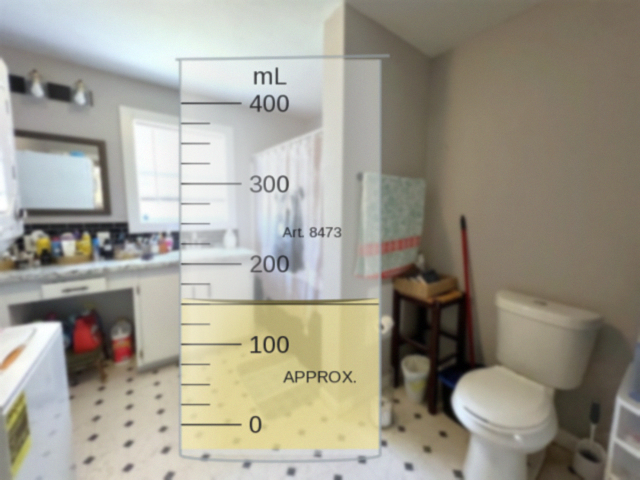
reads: {"value": 150, "unit": "mL"}
